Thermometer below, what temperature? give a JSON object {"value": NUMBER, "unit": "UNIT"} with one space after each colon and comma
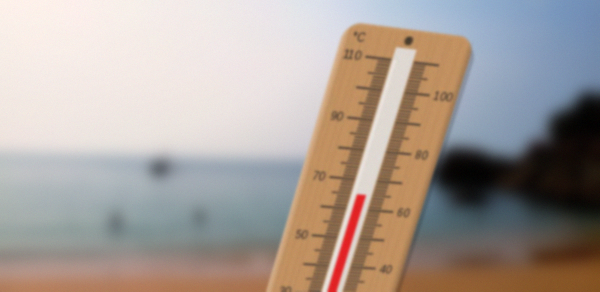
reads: {"value": 65, "unit": "°C"}
